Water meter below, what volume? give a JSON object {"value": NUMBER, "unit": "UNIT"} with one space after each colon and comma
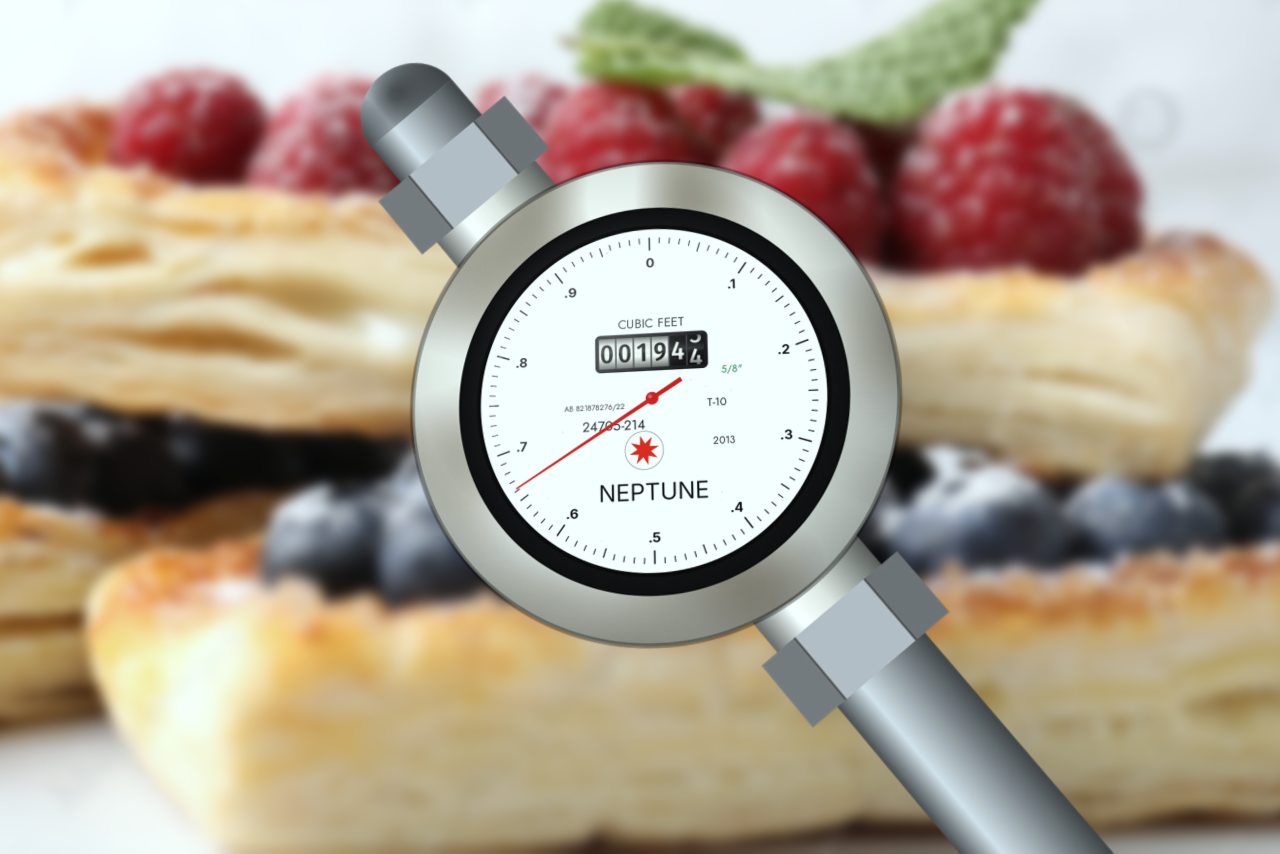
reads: {"value": 1943.66, "unit": "ft³"}
